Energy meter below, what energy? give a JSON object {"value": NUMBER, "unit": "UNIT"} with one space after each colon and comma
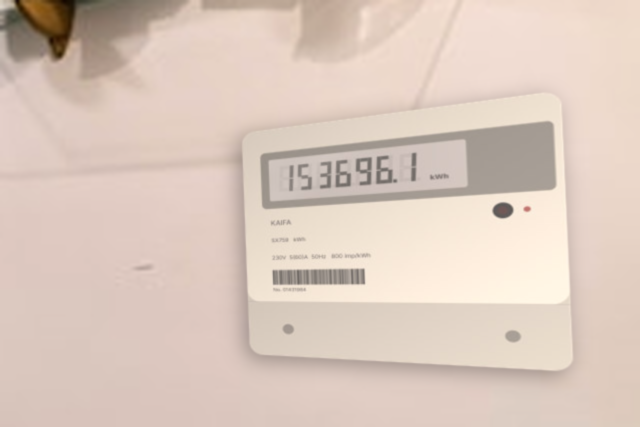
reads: {"value": 153696.1, "unit": "kWh"}
